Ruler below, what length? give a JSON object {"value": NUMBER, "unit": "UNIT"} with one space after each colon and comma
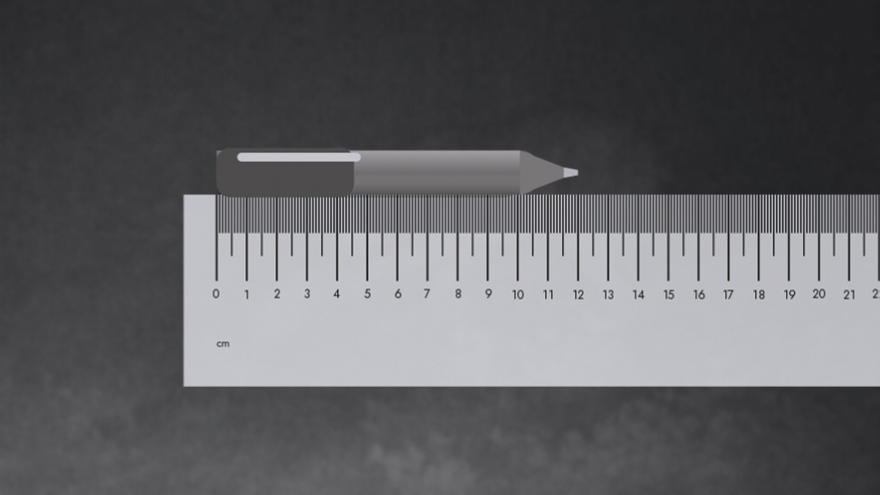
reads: {"value": 12, "unit": "cm"}
